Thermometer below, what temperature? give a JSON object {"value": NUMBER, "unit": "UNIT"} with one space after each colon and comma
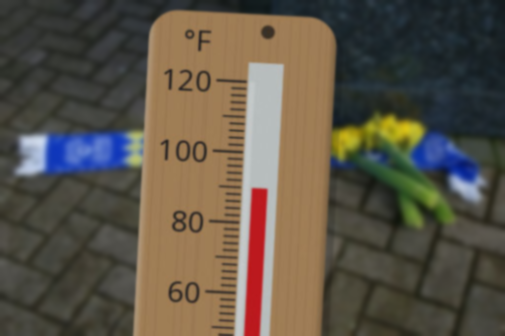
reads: {"value": 90, "unit": "°F"}
